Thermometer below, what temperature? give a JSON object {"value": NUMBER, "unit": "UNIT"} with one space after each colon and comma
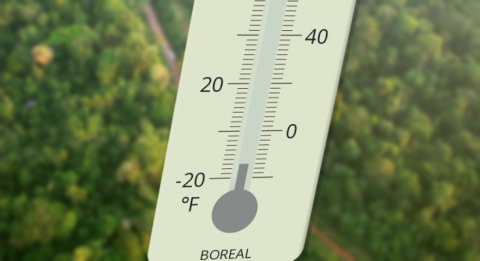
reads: {"value": -14, "unit": "°F"}
